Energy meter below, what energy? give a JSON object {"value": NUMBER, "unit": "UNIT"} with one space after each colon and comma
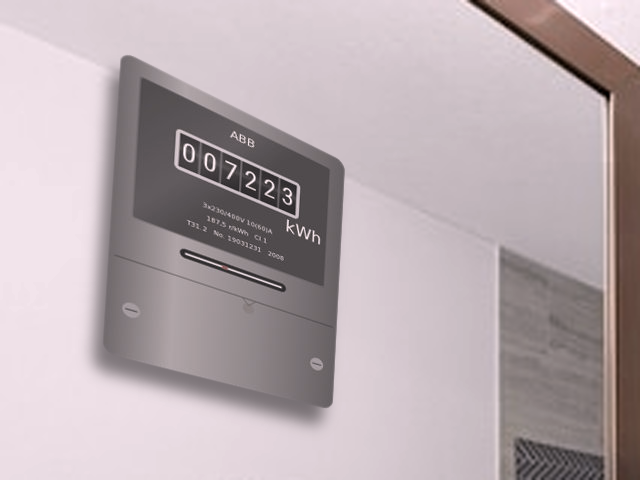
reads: {"value": 7223, "unit": "kWh"}
